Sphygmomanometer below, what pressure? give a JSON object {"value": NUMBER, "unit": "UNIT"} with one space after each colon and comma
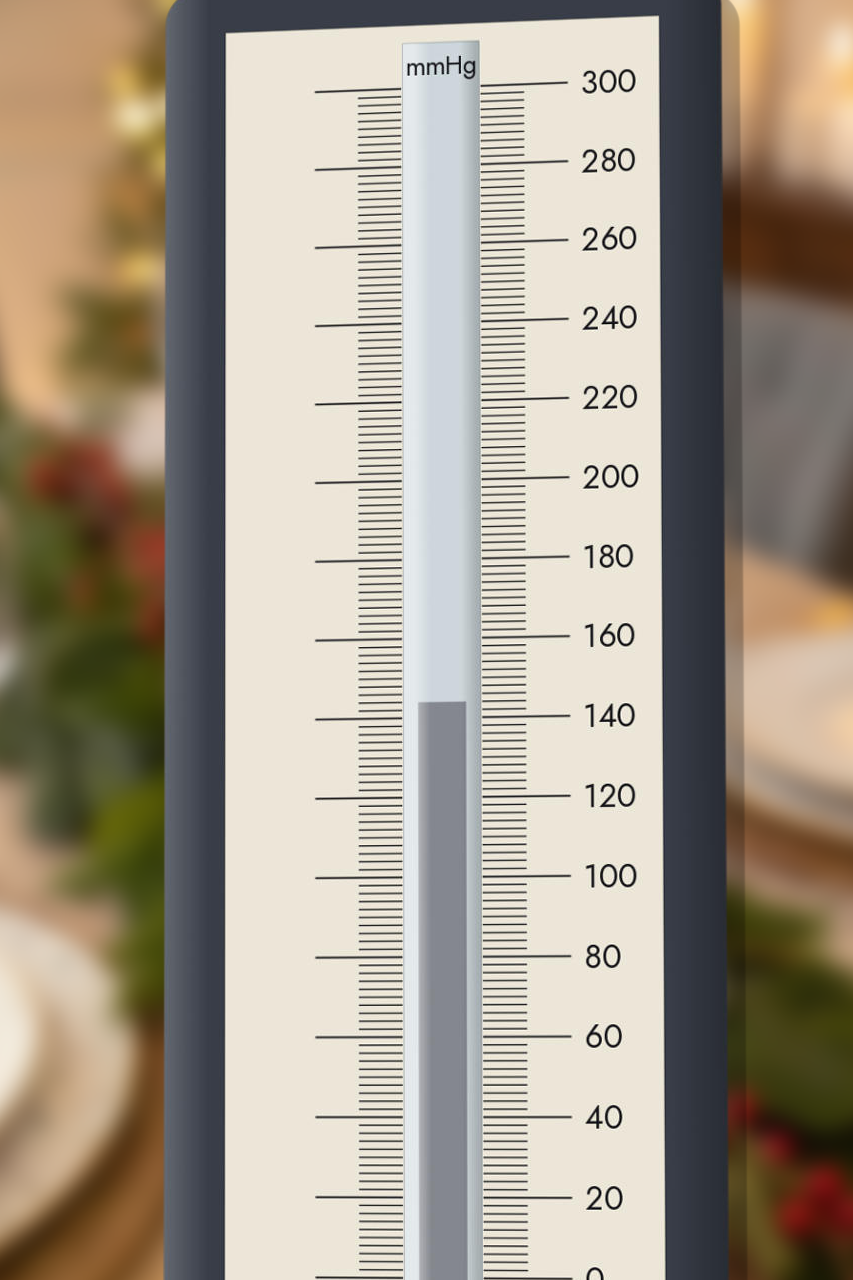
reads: {"value": 144, "unit": "mmHg"}
